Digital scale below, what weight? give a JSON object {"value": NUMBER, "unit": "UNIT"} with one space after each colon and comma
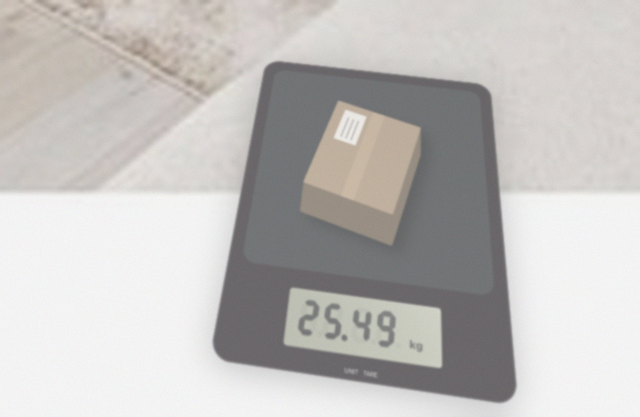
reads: {"value": 25.49, "unit": "kg"}
